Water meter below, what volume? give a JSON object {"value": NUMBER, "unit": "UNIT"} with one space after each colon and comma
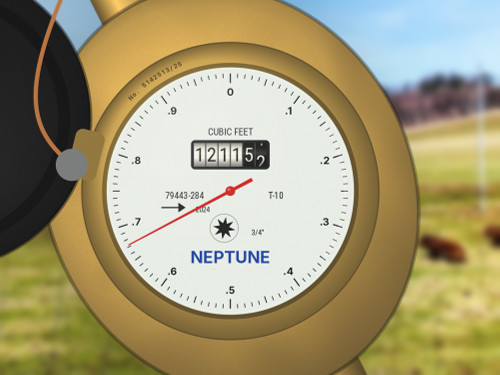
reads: {"value": 121151.67, "unit": "ft³"}
